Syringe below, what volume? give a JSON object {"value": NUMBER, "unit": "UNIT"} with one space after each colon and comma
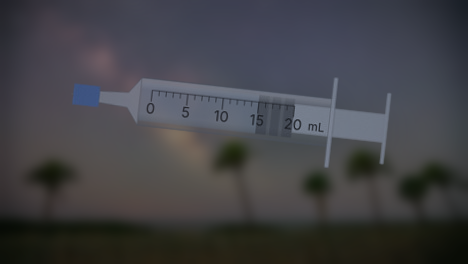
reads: {"value": 15, "unit": "mL"}
